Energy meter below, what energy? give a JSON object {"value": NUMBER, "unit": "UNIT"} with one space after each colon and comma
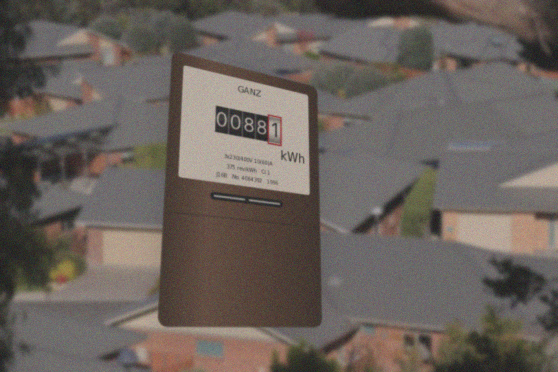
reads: {"value": 88.1, "unit": "kWh"}
